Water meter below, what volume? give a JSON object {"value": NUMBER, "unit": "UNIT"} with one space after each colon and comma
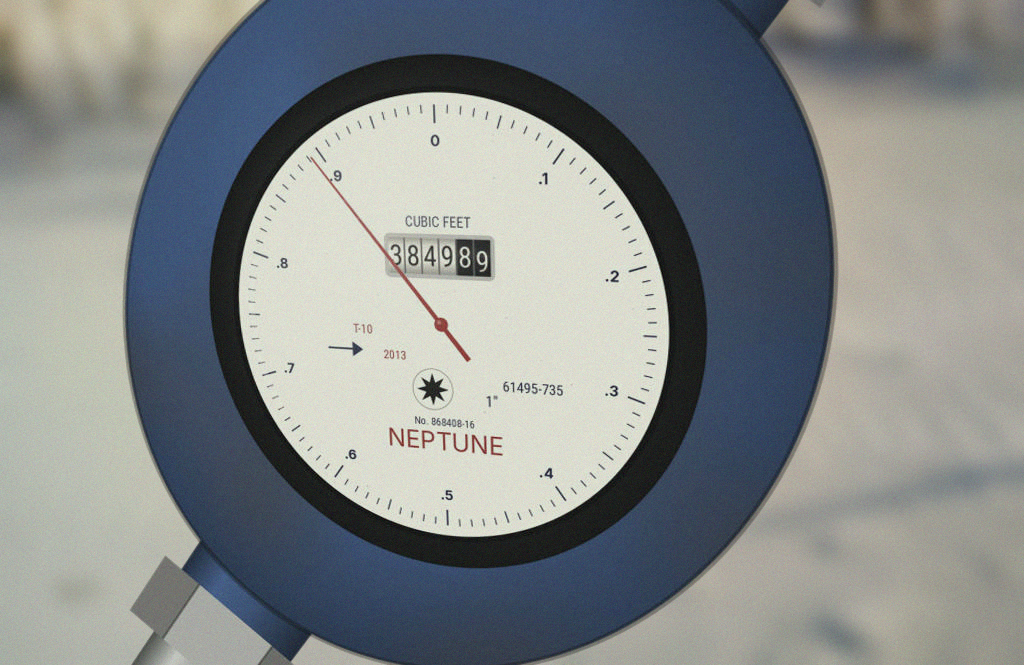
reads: {"value": 384988.89, "unit": "ft³"}
